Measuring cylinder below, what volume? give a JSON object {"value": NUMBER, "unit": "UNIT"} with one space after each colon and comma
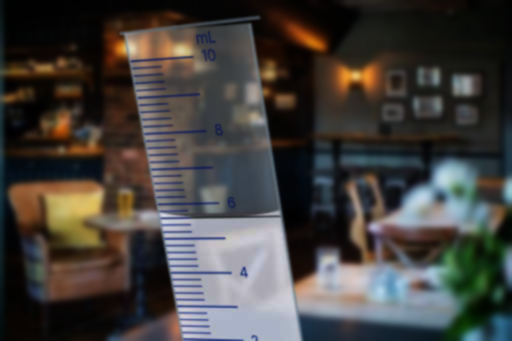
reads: {"value": 5.6, "unit": "mL"}
